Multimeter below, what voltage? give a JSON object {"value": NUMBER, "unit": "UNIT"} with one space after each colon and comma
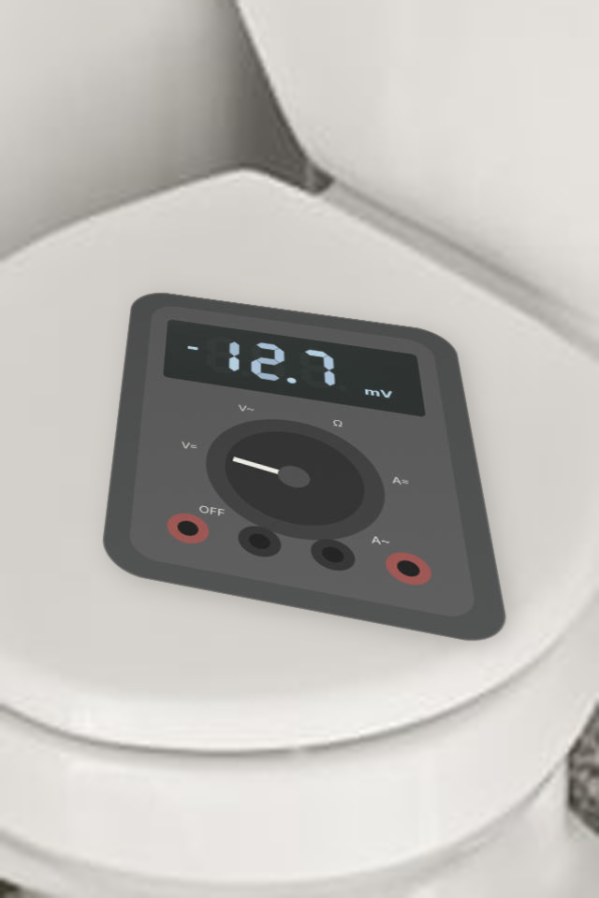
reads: {"value": -12.7, "unit": "mV"}
